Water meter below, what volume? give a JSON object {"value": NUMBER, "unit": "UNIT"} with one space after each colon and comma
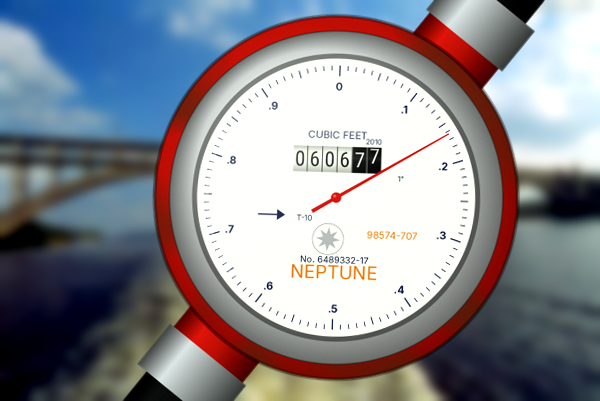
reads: {"value": 60677.16, "unit": "ft³"}
